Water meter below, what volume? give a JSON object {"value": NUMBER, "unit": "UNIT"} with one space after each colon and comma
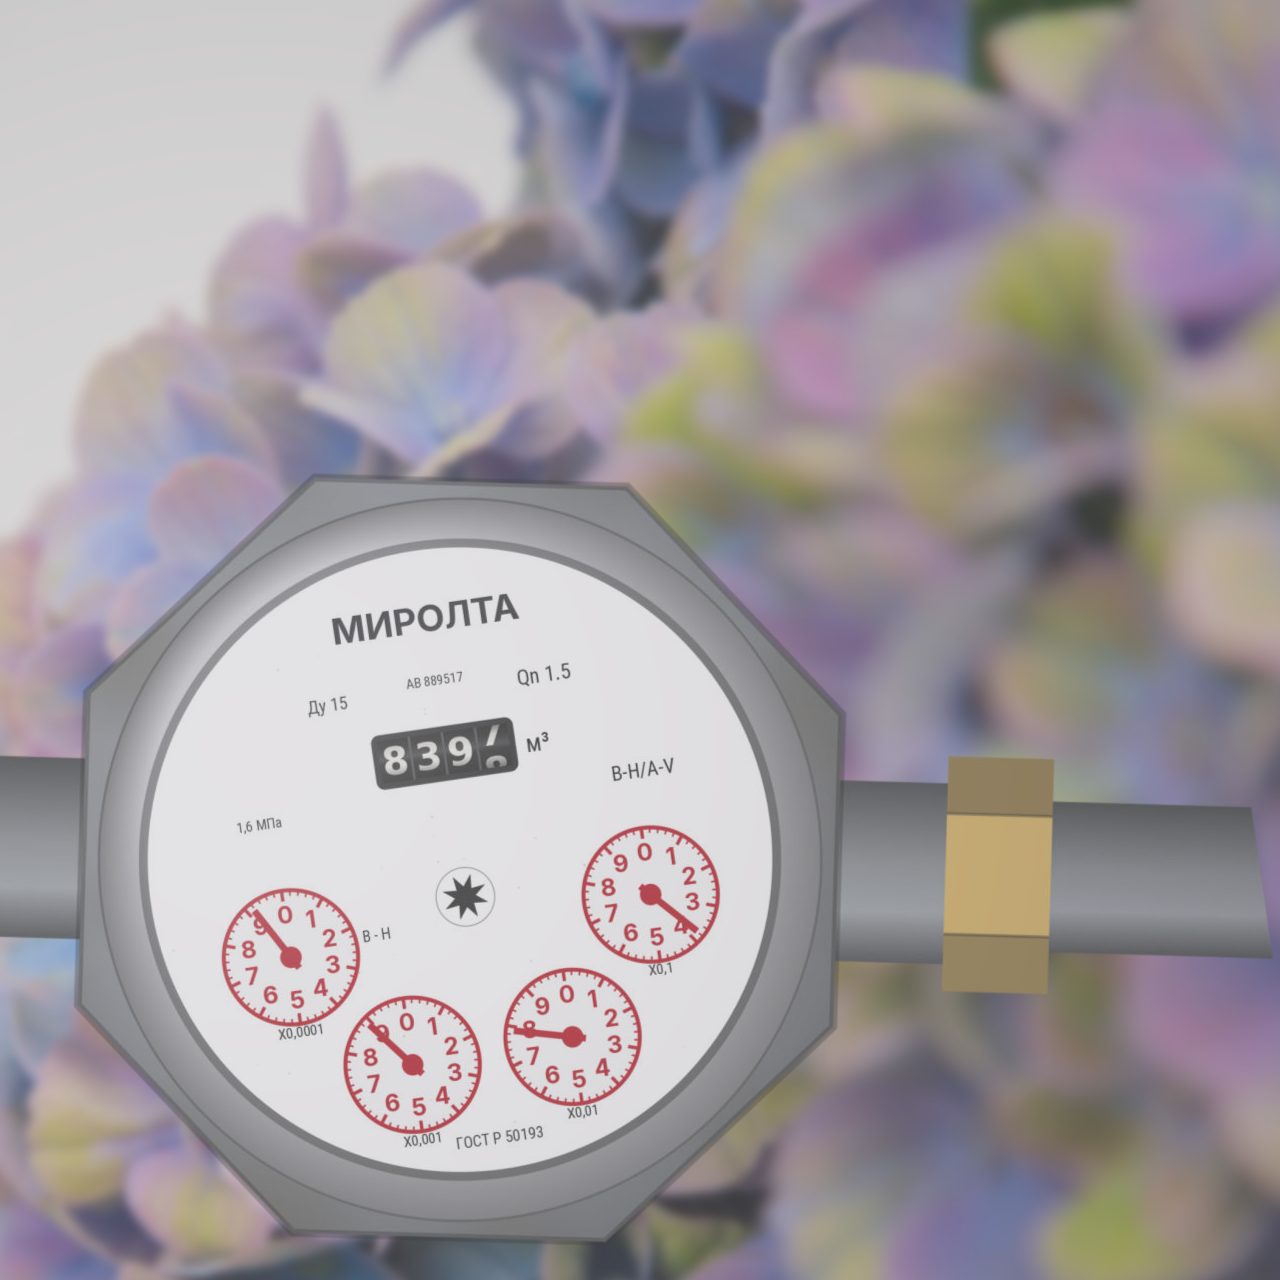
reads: {"value": 8397.3789, "unit": "m³"}
